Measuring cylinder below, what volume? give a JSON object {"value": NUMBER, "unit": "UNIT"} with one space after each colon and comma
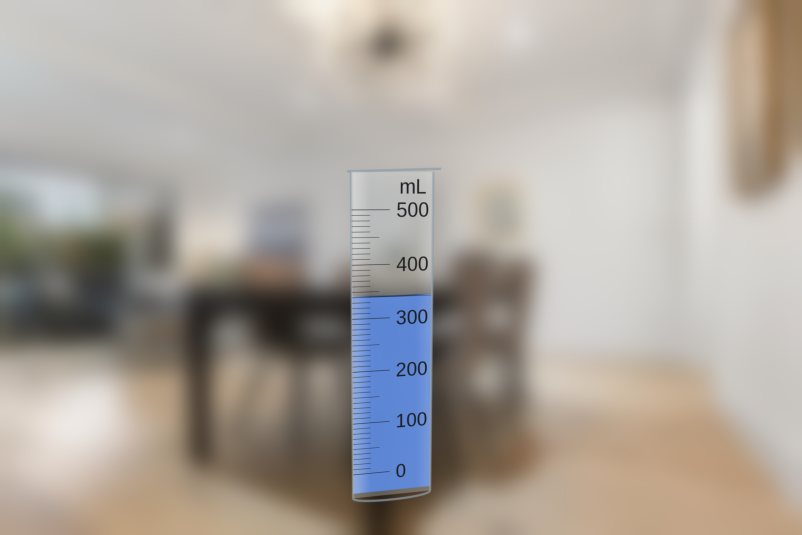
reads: {"value": 340, "unit": "mL"}
